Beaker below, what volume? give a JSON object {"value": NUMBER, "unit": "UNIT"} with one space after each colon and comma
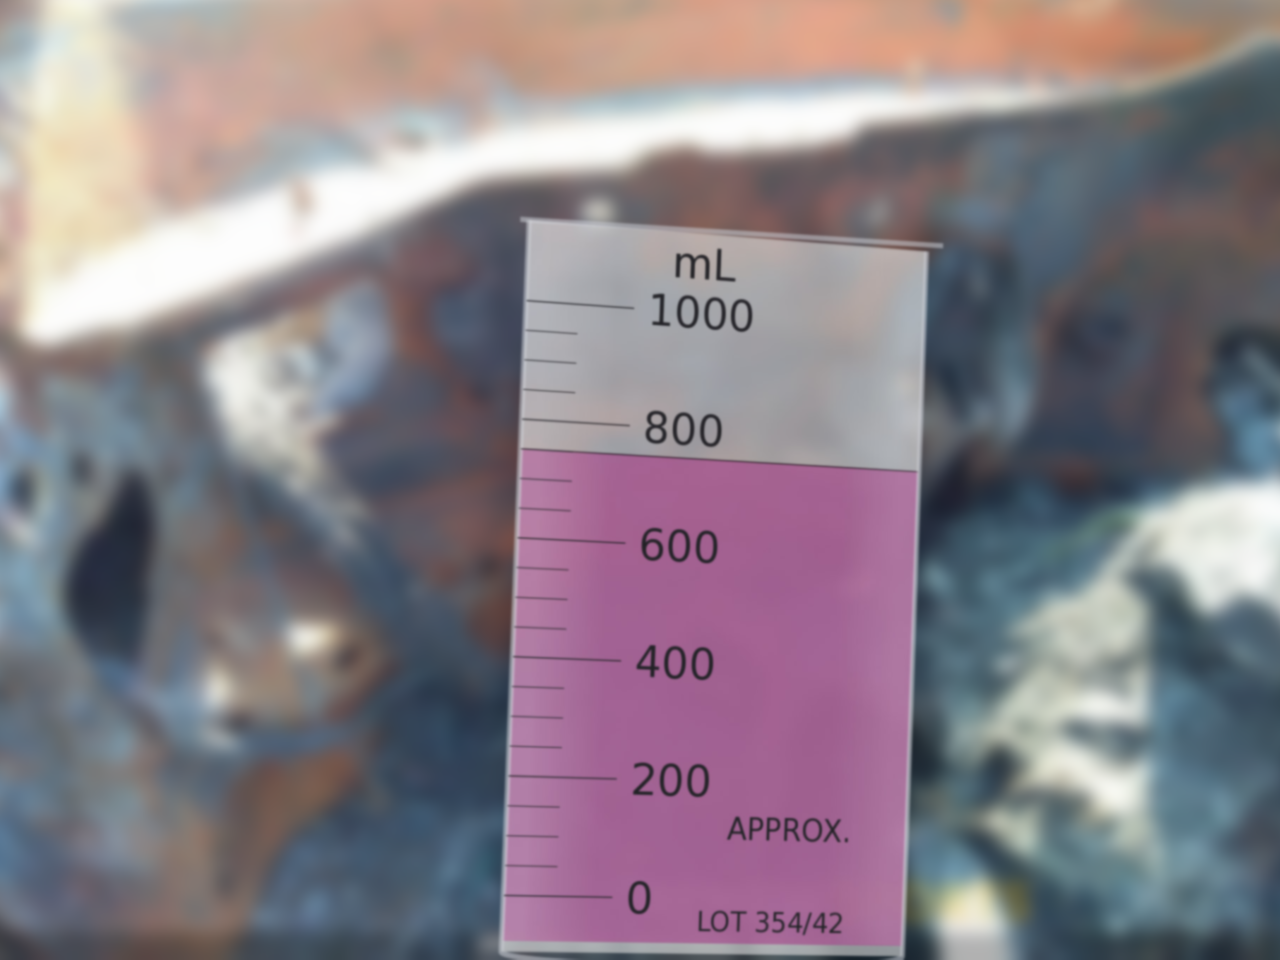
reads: {"value": 750, "unit": "mL"}
